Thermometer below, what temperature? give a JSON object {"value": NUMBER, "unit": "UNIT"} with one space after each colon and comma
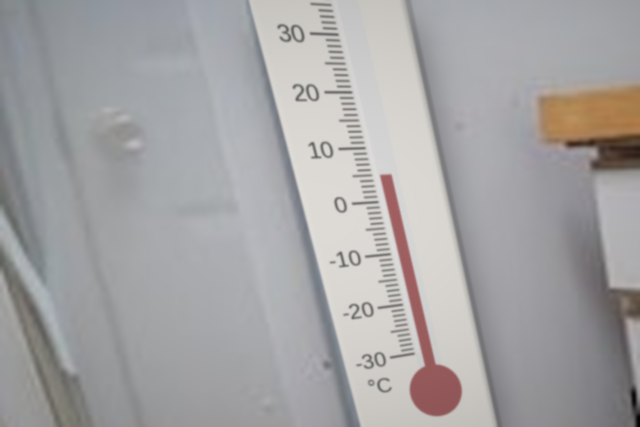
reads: {"value": 5, "unit": "°C"}
